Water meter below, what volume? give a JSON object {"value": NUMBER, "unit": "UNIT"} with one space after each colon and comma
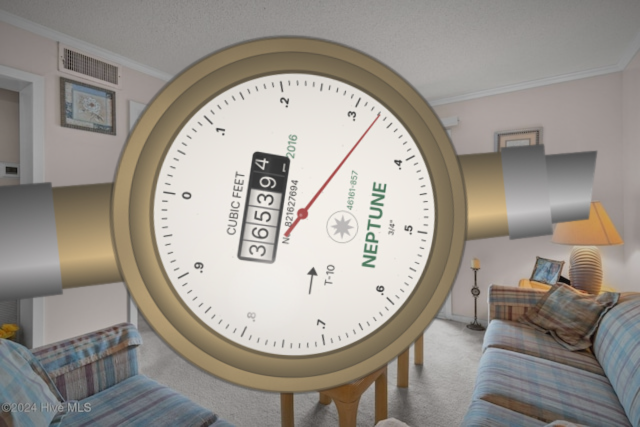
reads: {"value": 365394.33, "unit": "ft³"}
